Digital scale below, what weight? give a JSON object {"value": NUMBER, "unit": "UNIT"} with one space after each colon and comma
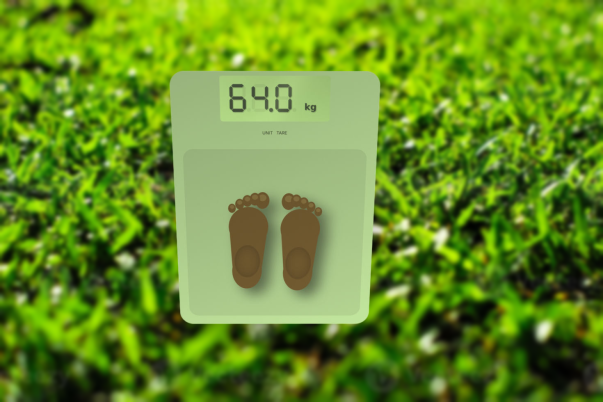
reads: {"value": 64.0, "unit": "kg"}
